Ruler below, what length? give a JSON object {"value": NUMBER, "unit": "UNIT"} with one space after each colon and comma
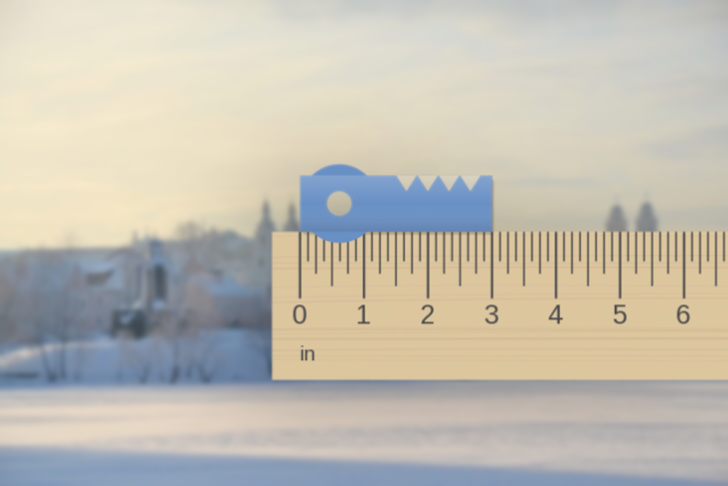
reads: {"value": 3, "unit": "in"}
